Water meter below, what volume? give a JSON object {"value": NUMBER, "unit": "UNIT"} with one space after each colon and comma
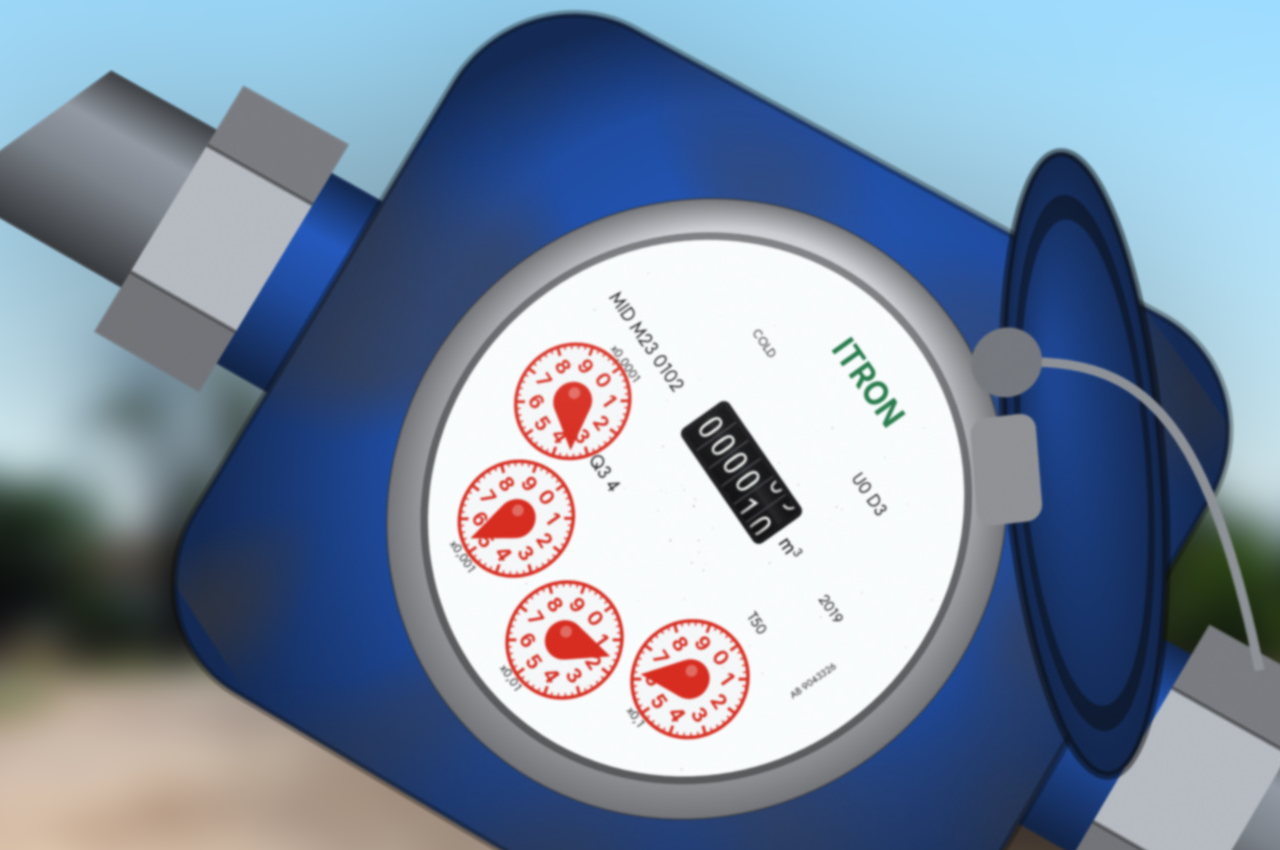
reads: {"value": 9.6153, "unit": "m³"}
